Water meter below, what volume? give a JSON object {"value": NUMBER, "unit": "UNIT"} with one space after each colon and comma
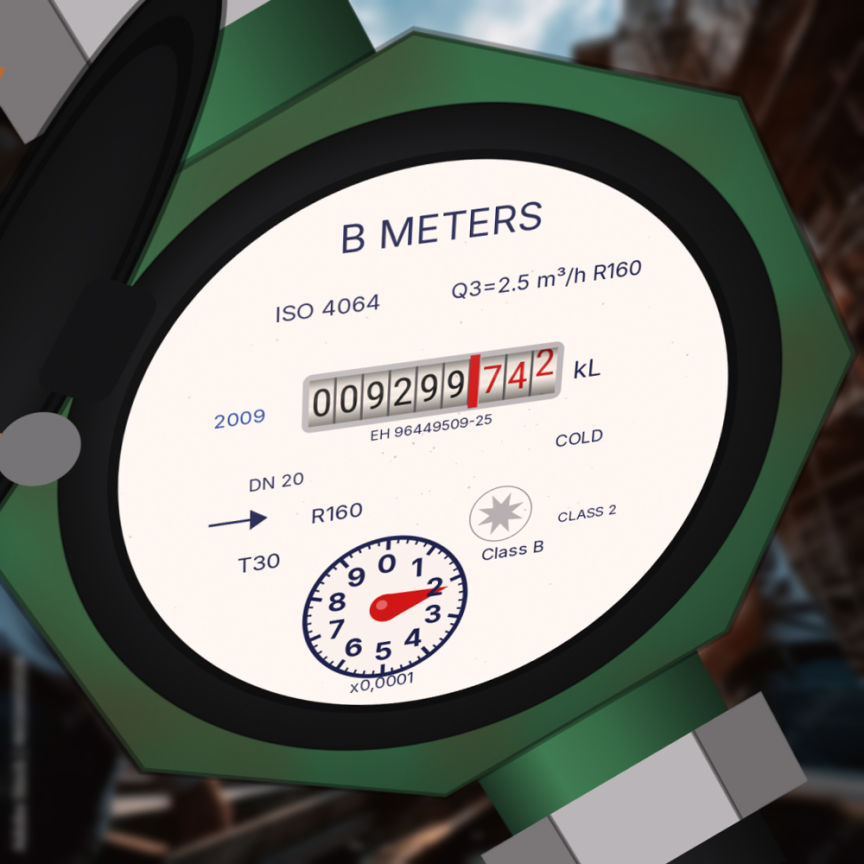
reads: {"value": 9299.7422, "unit": "kL"}
